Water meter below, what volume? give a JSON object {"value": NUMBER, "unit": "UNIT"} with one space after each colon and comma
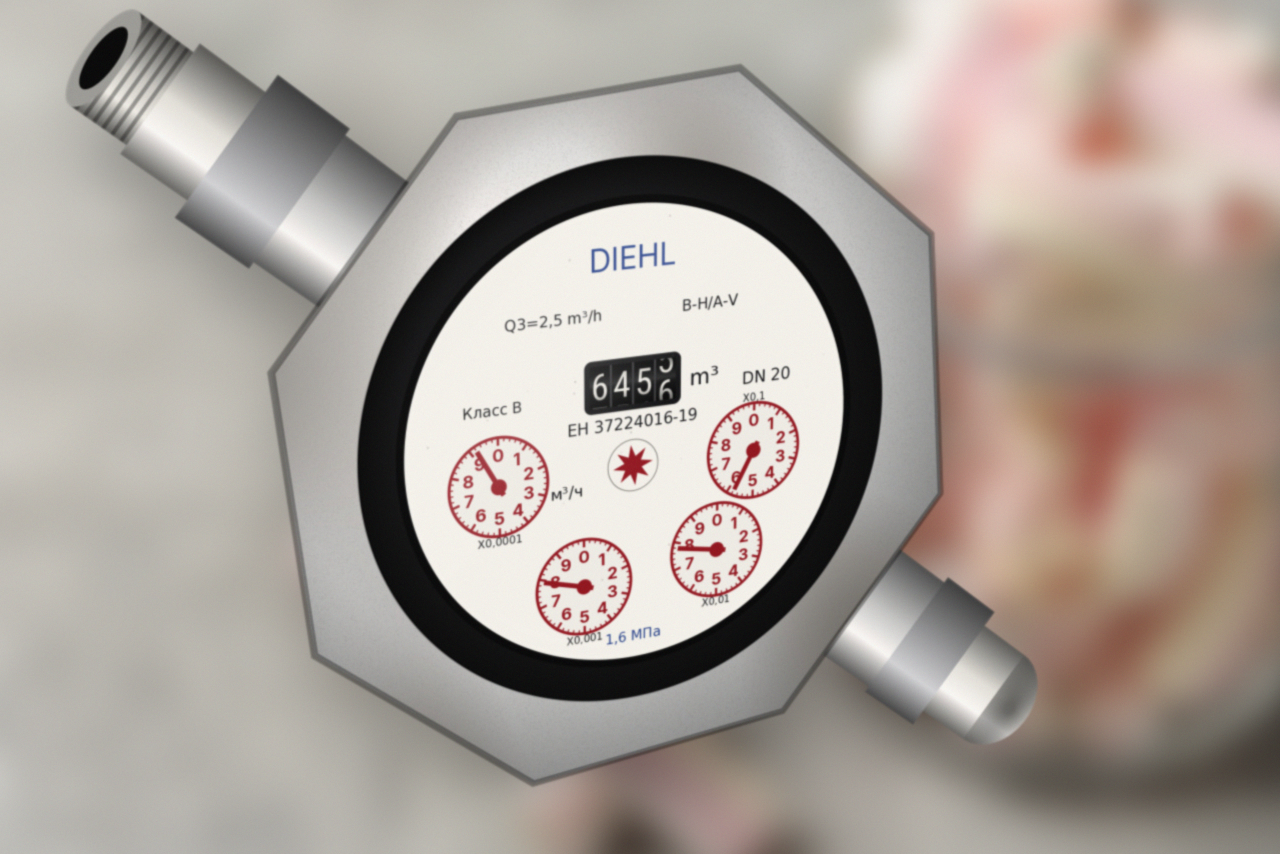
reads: {"value": 6455.5779, "unit": "m³"}
